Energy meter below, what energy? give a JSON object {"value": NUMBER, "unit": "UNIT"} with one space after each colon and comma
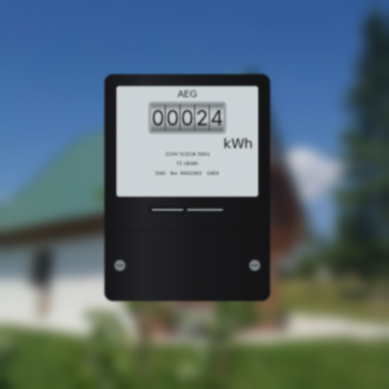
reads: {"value": 24, "unit": "kWh"}
